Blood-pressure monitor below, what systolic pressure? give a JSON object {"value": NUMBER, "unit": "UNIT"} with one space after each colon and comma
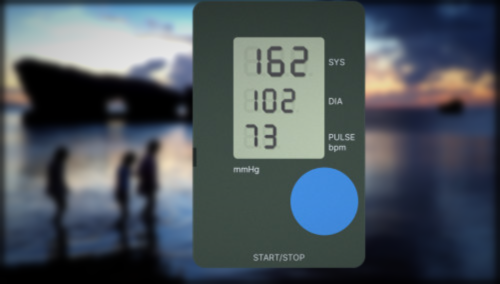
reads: {"value": 162, "unit": "mmHg"}
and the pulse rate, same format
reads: {"value": 73, "unit": "bpm"}
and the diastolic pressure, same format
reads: {"value": 102, "unit": "mmHg"}
